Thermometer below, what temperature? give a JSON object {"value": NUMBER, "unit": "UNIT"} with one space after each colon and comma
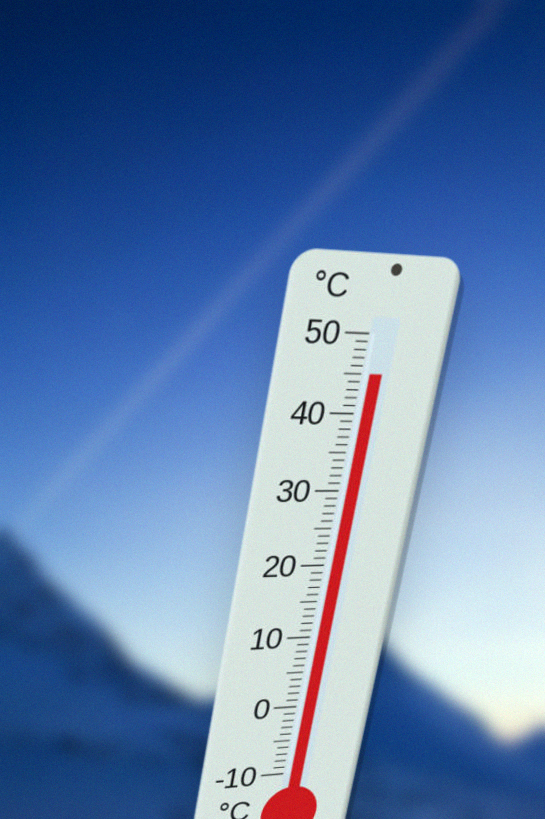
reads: {"value": 45, "unit": "°C"}
